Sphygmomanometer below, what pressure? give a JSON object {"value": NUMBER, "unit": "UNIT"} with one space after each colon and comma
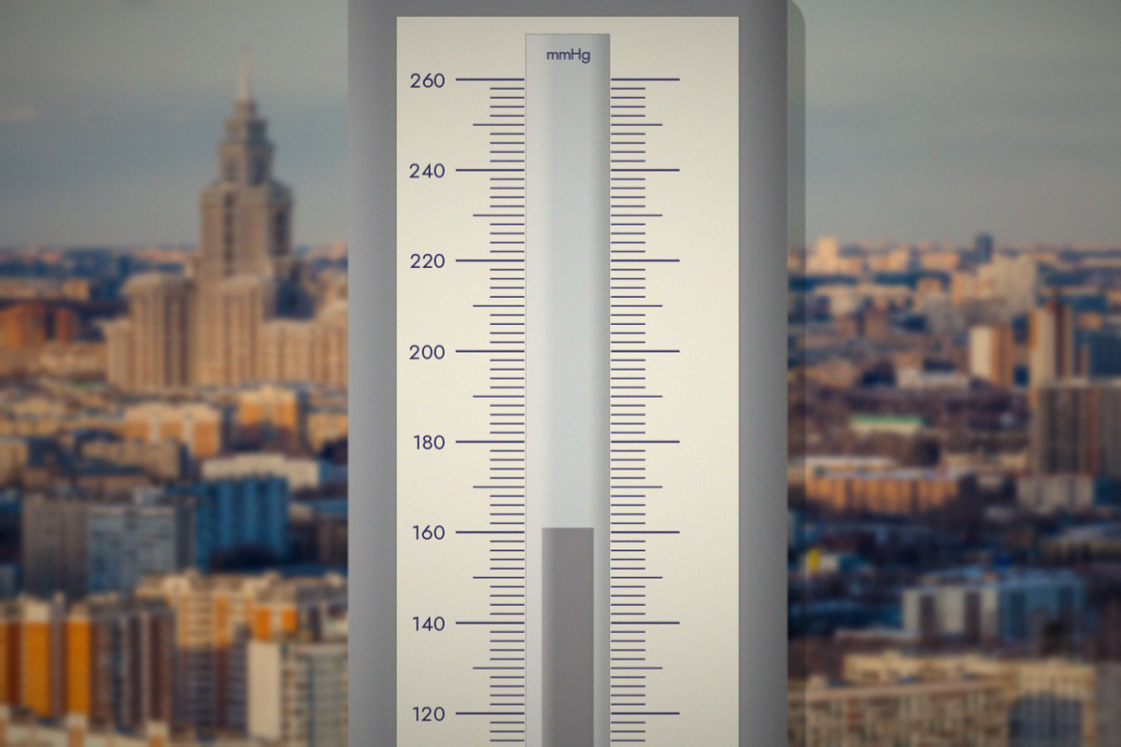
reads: {"value": 161, "unit": "mmHg"}
